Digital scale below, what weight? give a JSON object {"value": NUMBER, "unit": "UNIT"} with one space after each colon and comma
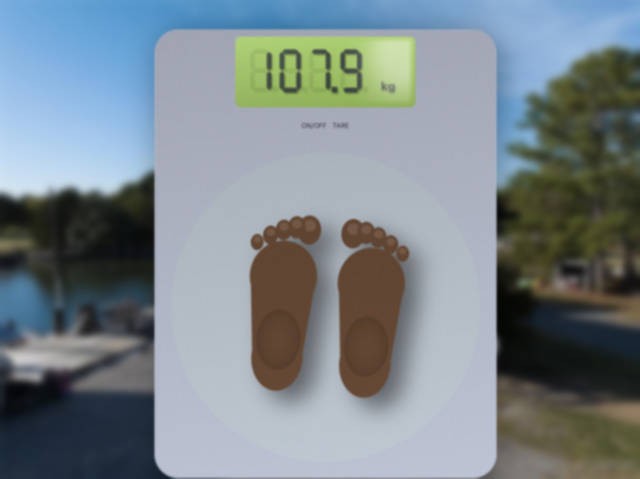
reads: {"value": 107.9, "unit": "kg"}
